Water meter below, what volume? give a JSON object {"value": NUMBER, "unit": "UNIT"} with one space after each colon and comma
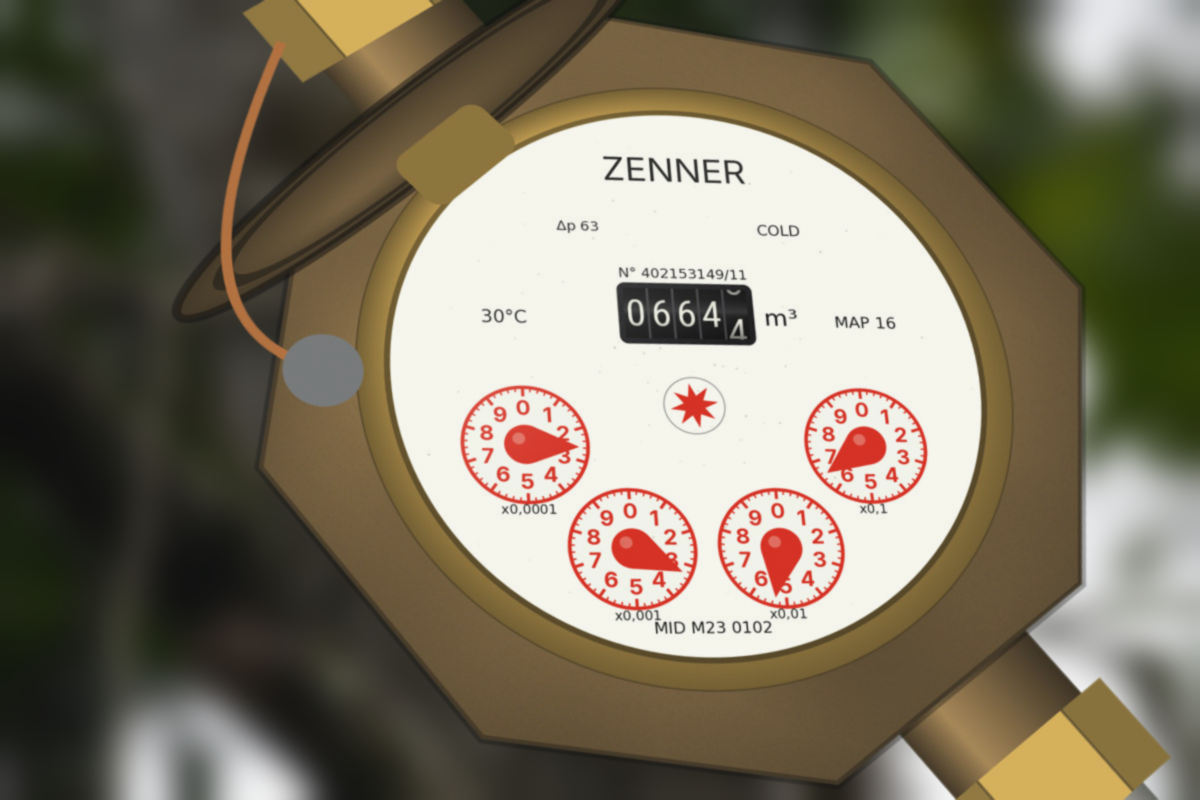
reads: {"value": 6643.6532, "unit": "m³"}
